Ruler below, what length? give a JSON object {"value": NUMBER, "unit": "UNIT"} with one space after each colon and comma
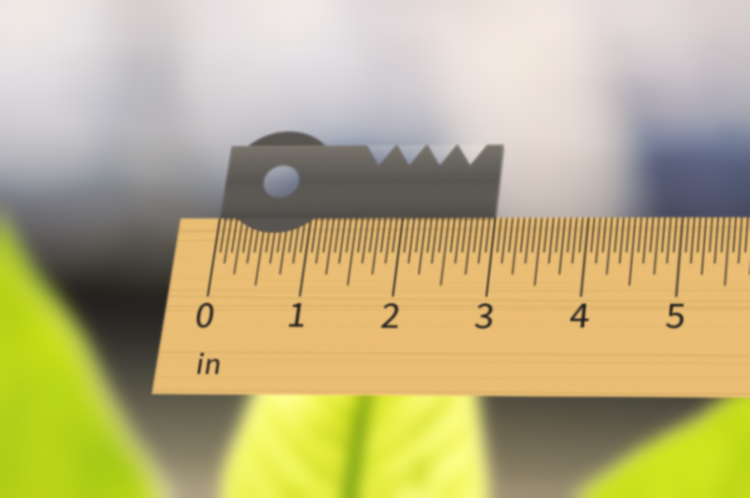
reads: {"value": 3, "unit": "in"}
